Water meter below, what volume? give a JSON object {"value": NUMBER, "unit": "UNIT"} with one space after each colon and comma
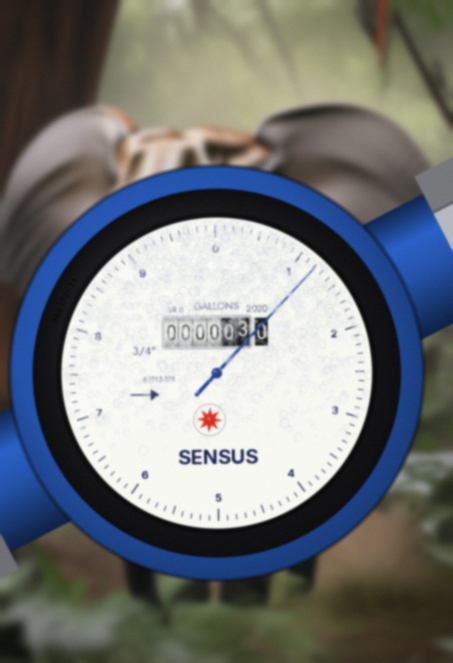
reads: {"value": 31.2, "unit": "gal"}
